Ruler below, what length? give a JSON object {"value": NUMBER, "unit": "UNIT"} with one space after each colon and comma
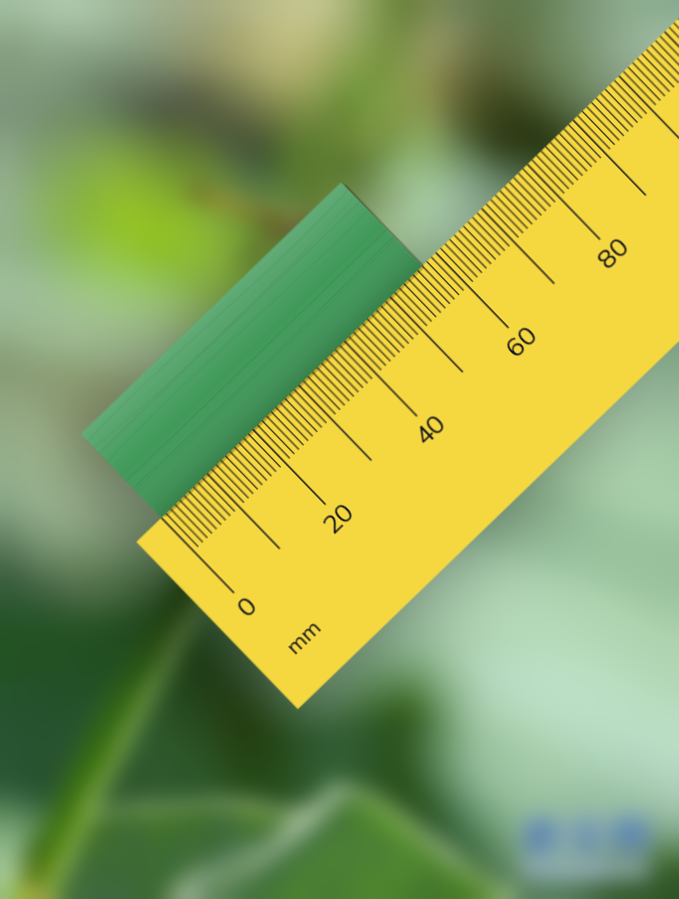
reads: {"value": 57, "unit": "mm"}
